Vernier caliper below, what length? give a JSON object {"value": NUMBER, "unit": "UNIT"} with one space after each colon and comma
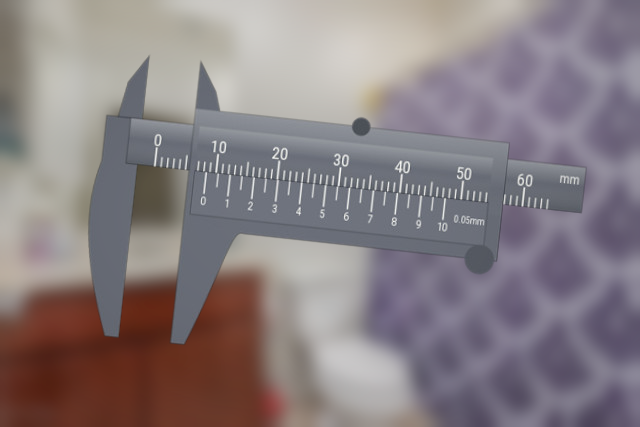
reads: {"value": 8.4, "unit": "mm"}
